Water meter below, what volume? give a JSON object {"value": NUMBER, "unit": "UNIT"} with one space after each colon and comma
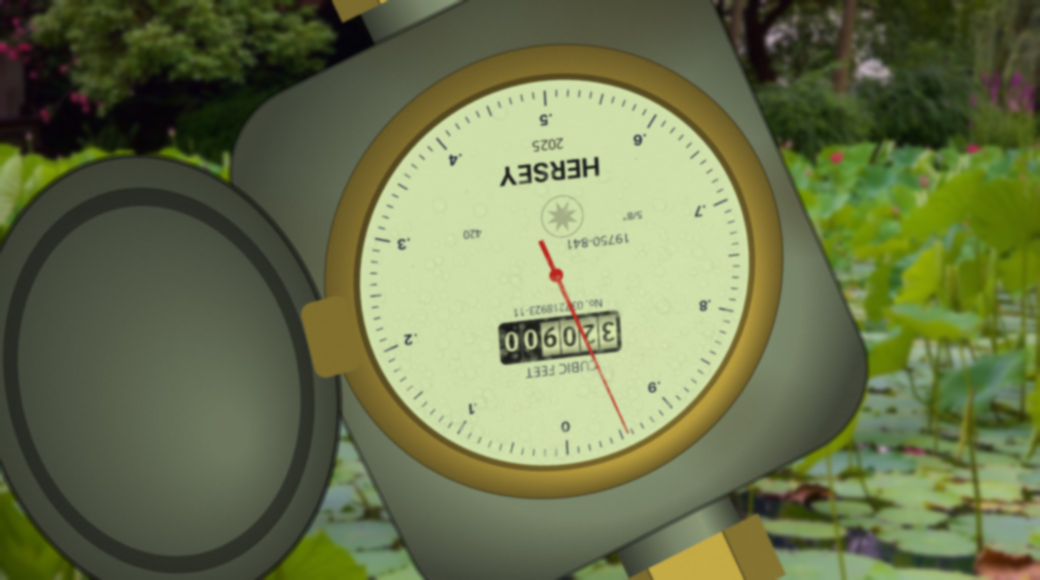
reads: {"value": 320899.94, "unit": "ft³"}
